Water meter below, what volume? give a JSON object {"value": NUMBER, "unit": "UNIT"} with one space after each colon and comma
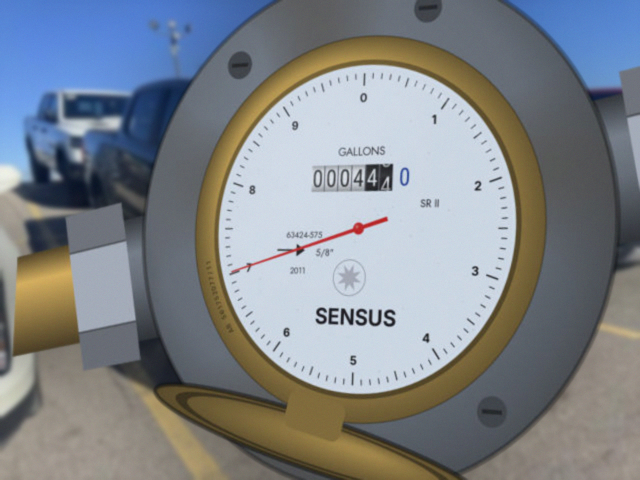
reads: {"value": 4437.0, "unit": "gal"}
